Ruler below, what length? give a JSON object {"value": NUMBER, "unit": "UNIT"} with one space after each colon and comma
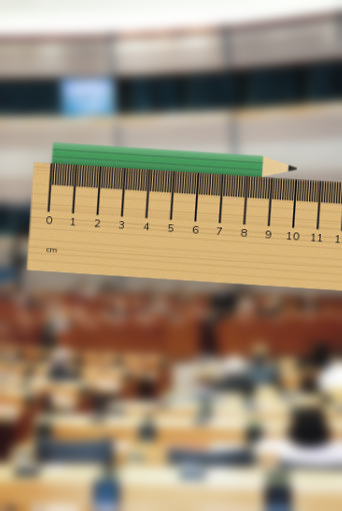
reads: {"value": 10, "unit": "cm"}
